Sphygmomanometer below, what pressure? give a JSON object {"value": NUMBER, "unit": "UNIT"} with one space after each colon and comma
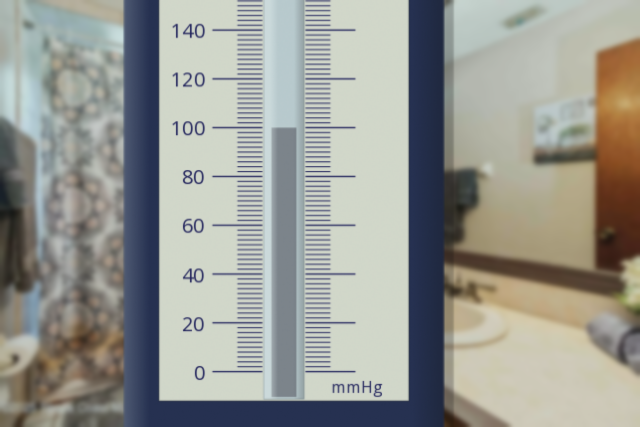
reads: {"value": 100, "unit": "mmHg"}
